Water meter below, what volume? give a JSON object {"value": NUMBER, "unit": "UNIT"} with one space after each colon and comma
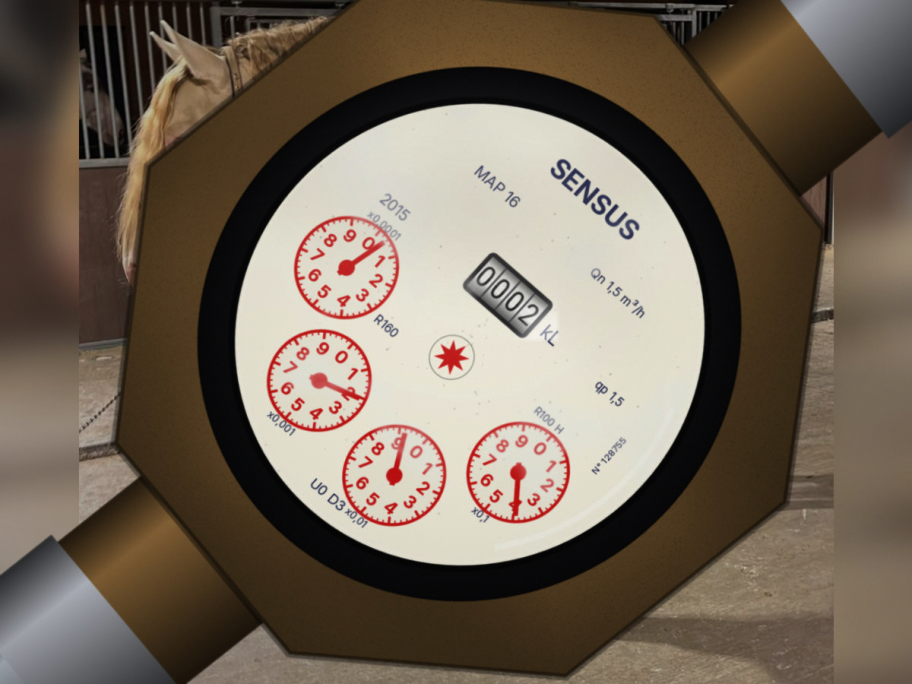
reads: {"value": 2.3920, "unit": "kL"}
